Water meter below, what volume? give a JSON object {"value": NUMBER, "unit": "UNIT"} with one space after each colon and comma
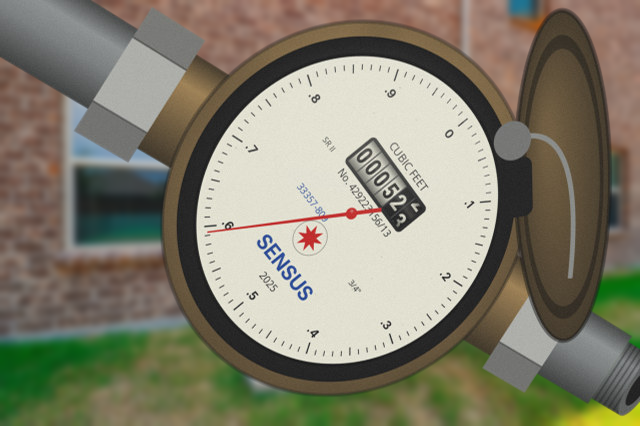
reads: {"value": 522.59, "unit": "ft³"}
